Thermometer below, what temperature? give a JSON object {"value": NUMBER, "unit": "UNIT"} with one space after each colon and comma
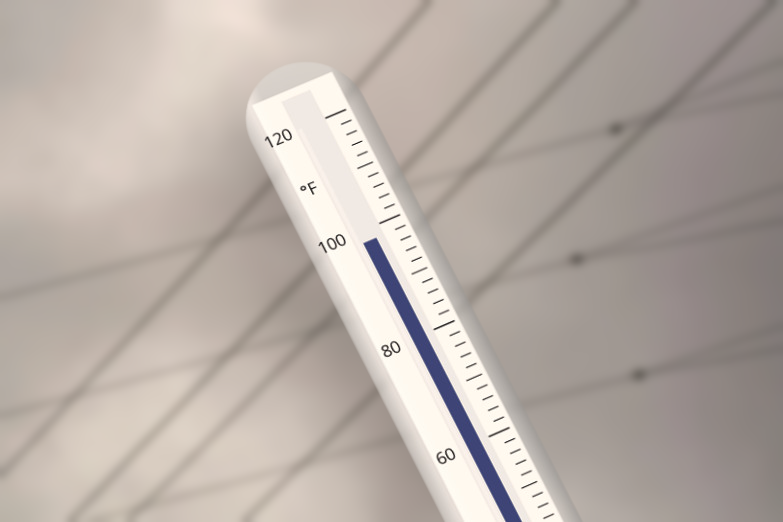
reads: {"value": 98, "unit": "°F"}
